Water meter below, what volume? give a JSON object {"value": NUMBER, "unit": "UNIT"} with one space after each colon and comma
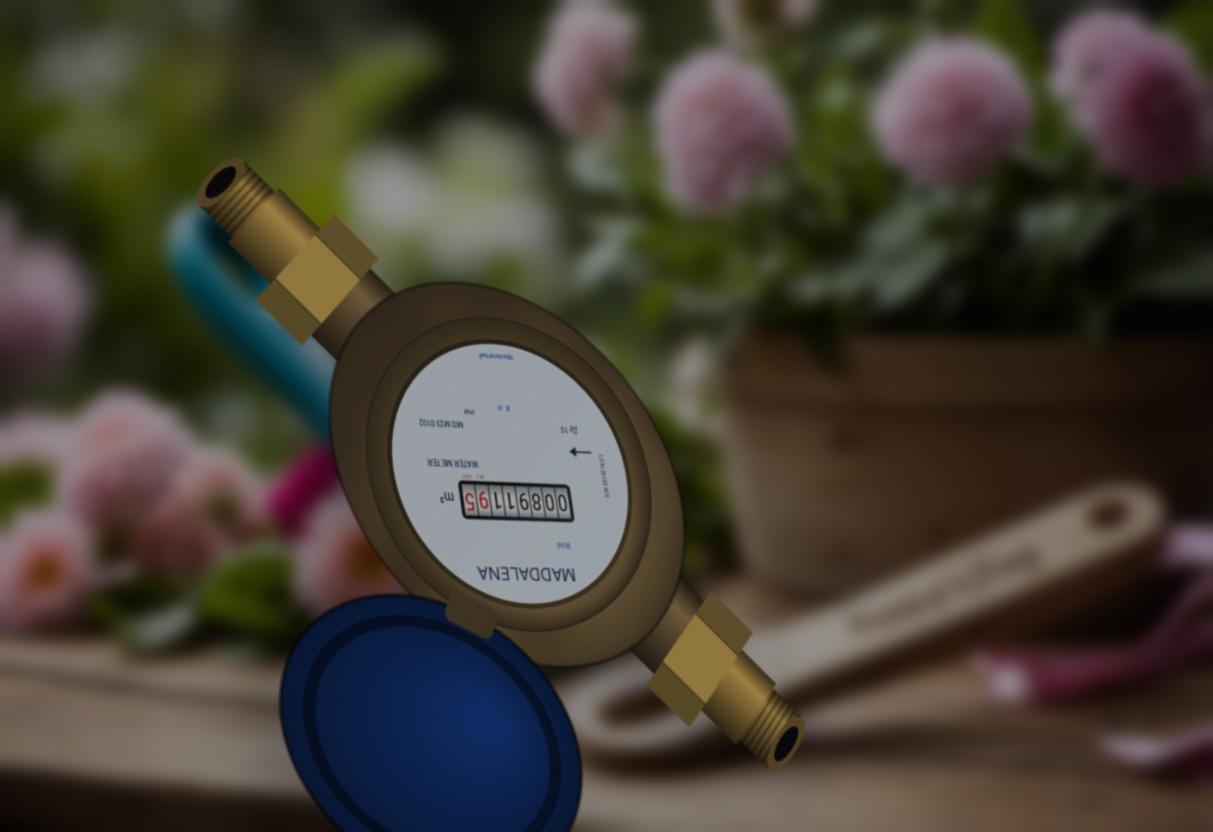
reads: {"value": 8911.95, "unit": "m³"}
